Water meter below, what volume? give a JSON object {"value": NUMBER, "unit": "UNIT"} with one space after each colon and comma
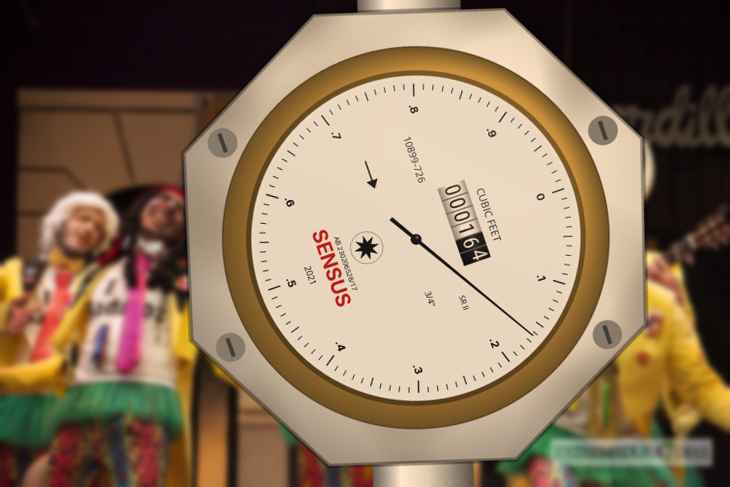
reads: {"value": 164.16, "unit": "ft³"}
